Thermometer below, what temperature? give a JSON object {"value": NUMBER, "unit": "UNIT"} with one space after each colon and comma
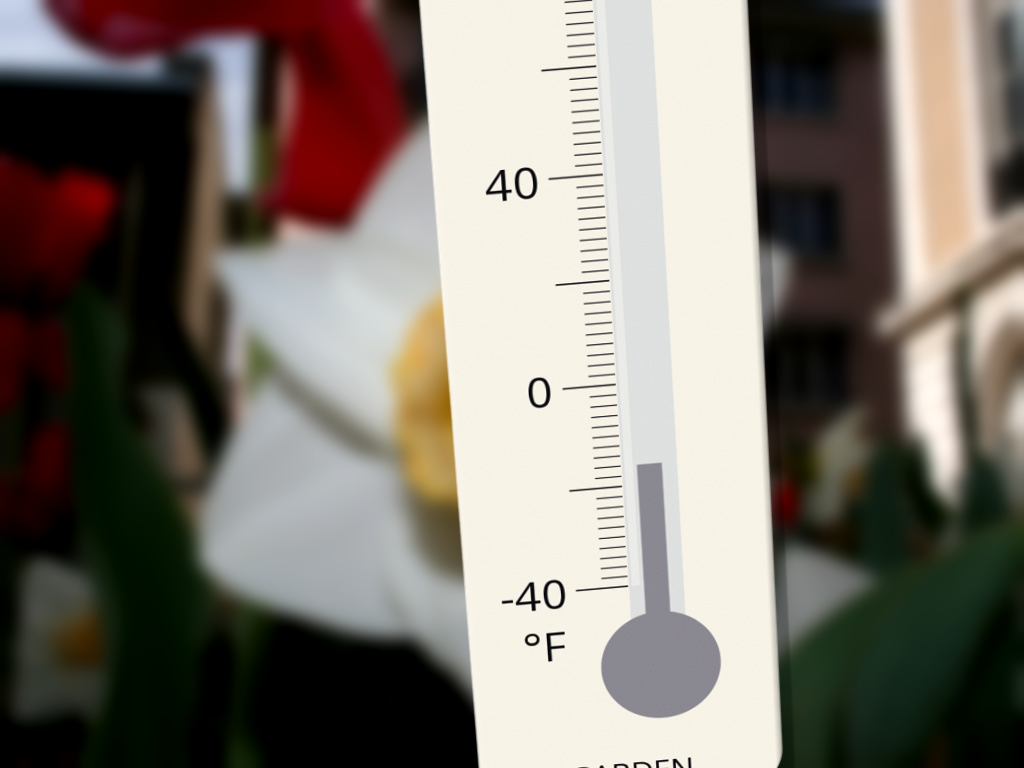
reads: {"value": -16, "unit": "°F"}
